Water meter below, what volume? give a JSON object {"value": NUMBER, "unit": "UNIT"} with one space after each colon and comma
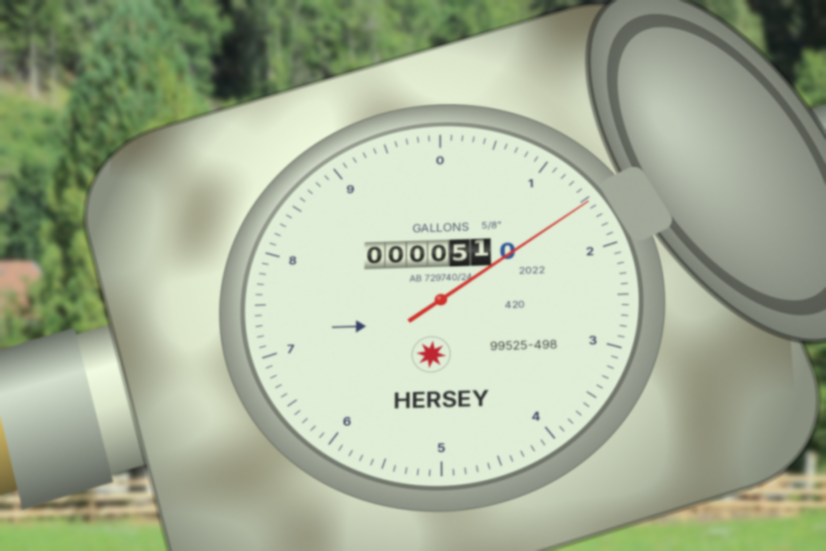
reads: {"value": 511.5, "unit": "gal"}
